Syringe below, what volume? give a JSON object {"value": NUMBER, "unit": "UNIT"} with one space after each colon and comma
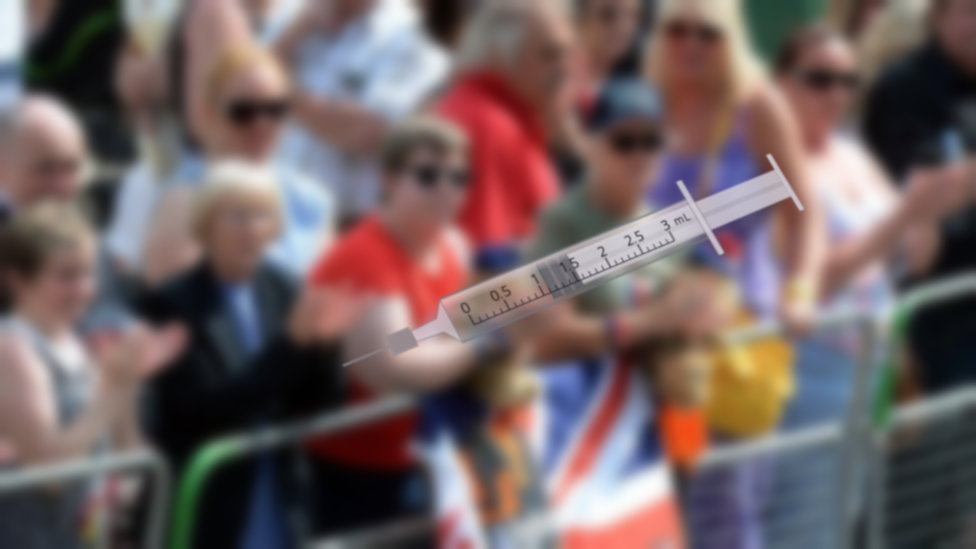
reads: {"value": 1.1, "unit": "mL"}
